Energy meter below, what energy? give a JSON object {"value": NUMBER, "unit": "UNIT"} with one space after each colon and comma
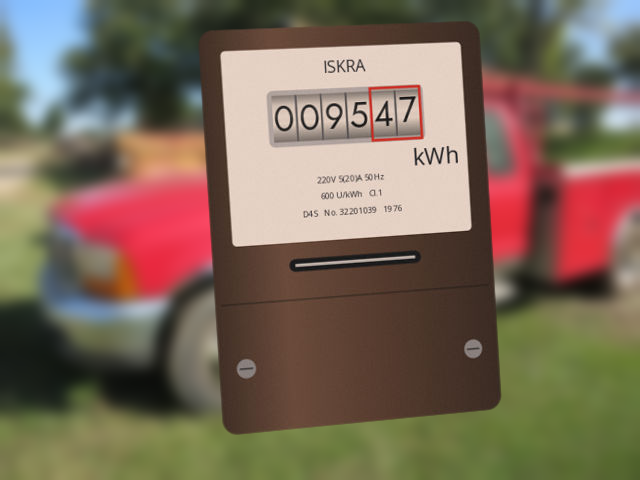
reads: {"value": 95.47, "unit": "kWh"}
